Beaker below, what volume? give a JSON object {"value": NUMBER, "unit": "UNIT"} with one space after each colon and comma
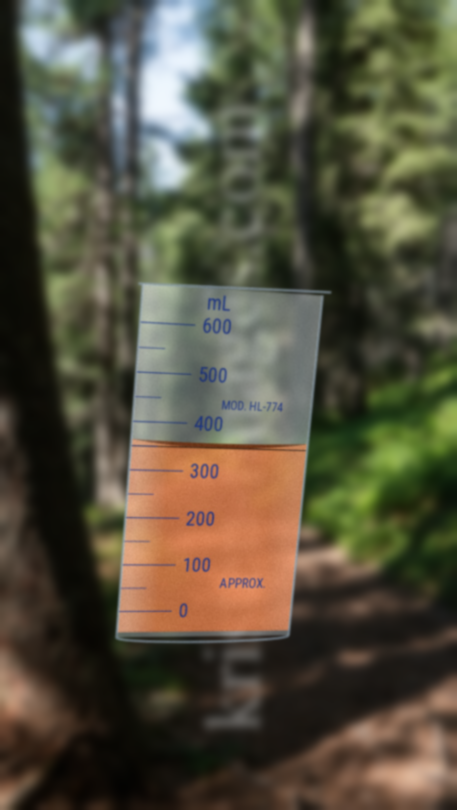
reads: {"value": 350, "unit": "mL"}
